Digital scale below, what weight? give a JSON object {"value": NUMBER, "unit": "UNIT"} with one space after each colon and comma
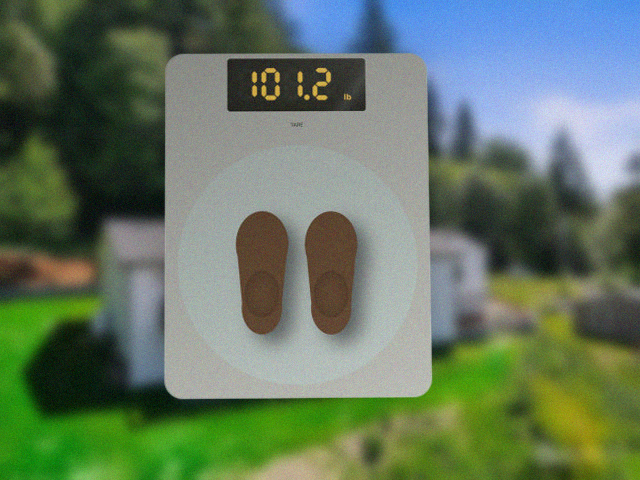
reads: {"value": 101.2, "unit": "lb"}
